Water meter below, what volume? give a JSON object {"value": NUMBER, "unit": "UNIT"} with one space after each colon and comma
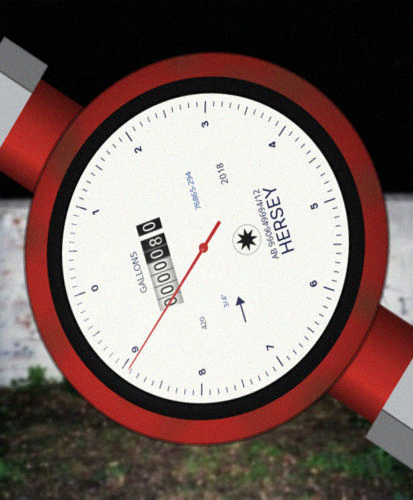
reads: {"value": 78.9, "unit": "gal"}
